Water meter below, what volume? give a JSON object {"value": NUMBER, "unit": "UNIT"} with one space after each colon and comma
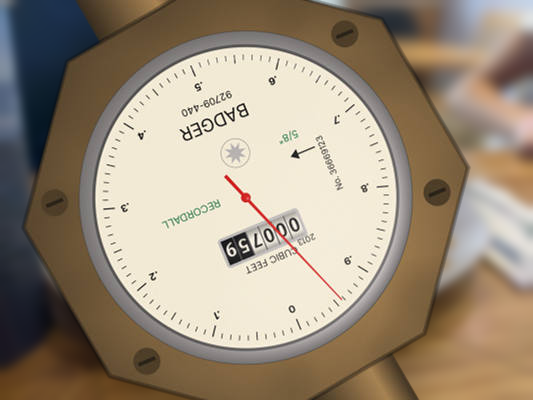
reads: {"value": 758.94, "unit": "ft³"}
